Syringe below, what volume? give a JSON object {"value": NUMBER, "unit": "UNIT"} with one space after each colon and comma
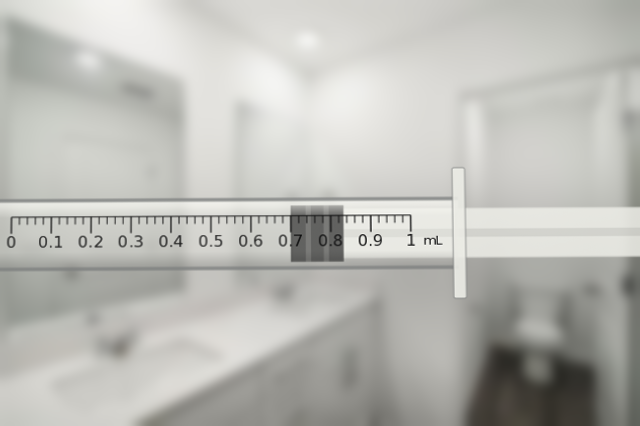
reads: {"value": 0.7, "unit": "mL"}
